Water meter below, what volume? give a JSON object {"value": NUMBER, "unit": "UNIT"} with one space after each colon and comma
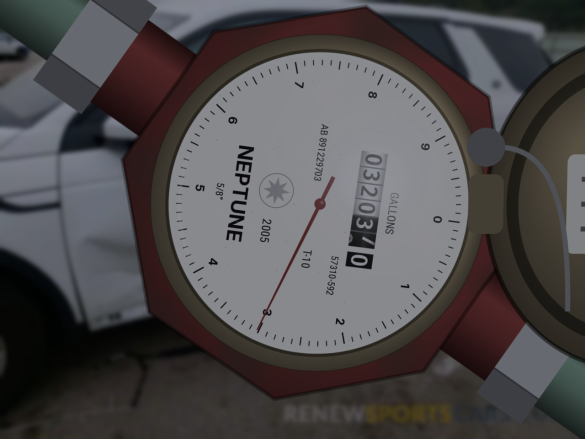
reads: {"value": 320373.0, "unit": "gal"}
